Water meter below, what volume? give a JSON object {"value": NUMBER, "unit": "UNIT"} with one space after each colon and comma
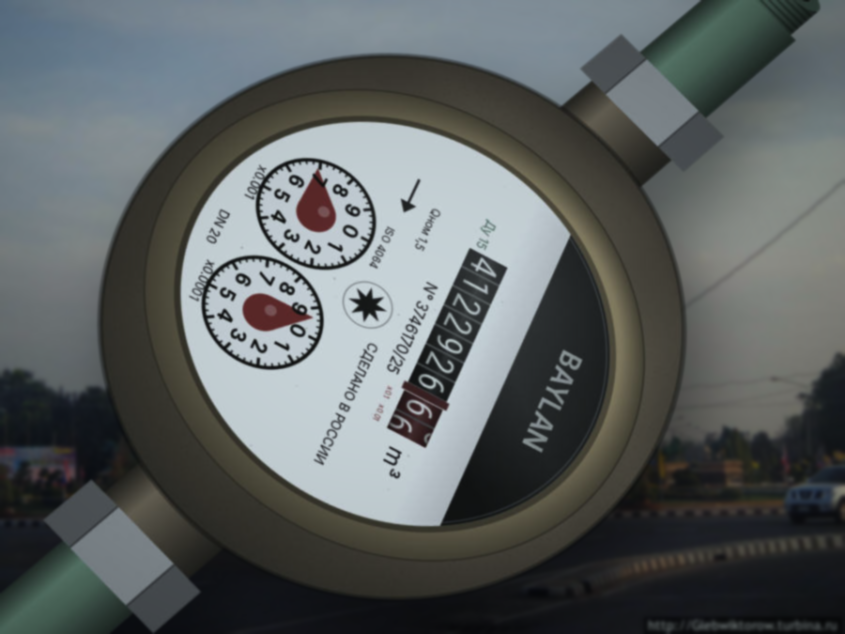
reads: {"value": 4122926.6569, "unit": "m³"}
